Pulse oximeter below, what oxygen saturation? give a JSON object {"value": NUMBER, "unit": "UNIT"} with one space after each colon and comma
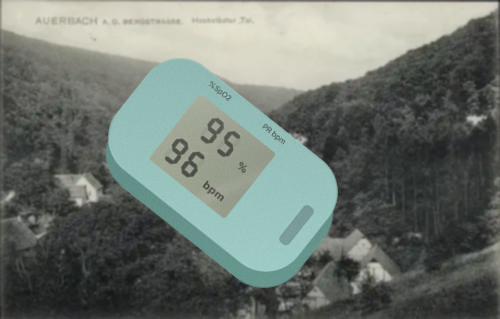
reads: {"value": 95, "unit": "%"}
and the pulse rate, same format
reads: {"value": 96, "unit": "bpm"}
